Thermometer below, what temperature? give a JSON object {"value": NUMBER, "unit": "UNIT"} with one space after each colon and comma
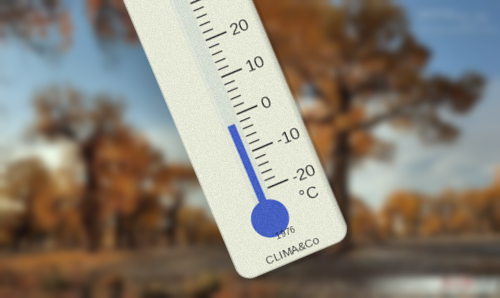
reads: {"value": -2, "unit": "°C"}
